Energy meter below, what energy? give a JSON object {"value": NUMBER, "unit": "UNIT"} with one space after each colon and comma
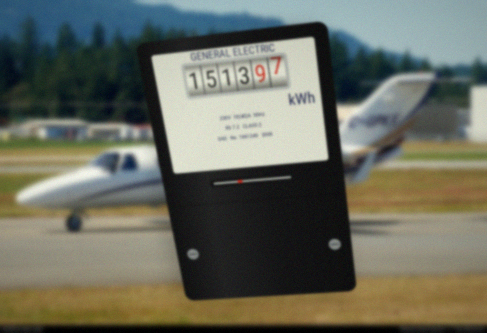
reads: {"value": 1513.97, "unit": "kWh"}
